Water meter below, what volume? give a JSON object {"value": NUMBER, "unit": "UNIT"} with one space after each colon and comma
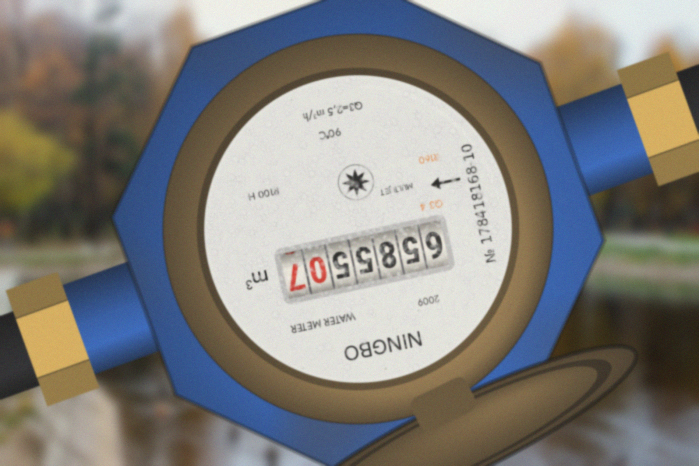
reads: {"value": 65855.07, "unit": "m³"}
